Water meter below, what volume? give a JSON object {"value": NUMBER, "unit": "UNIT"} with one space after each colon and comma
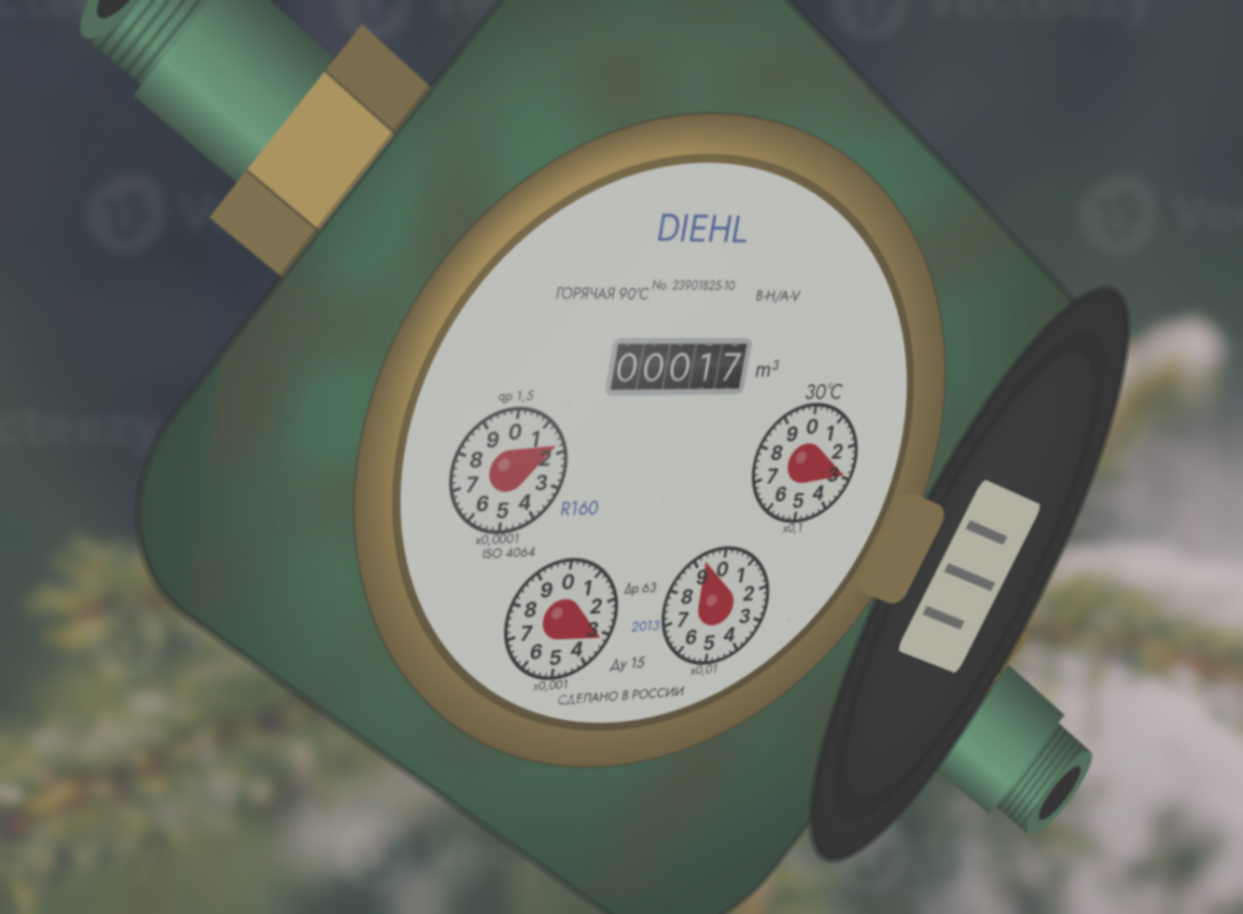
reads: {"value": 17.2931, "unit": "m³"}
